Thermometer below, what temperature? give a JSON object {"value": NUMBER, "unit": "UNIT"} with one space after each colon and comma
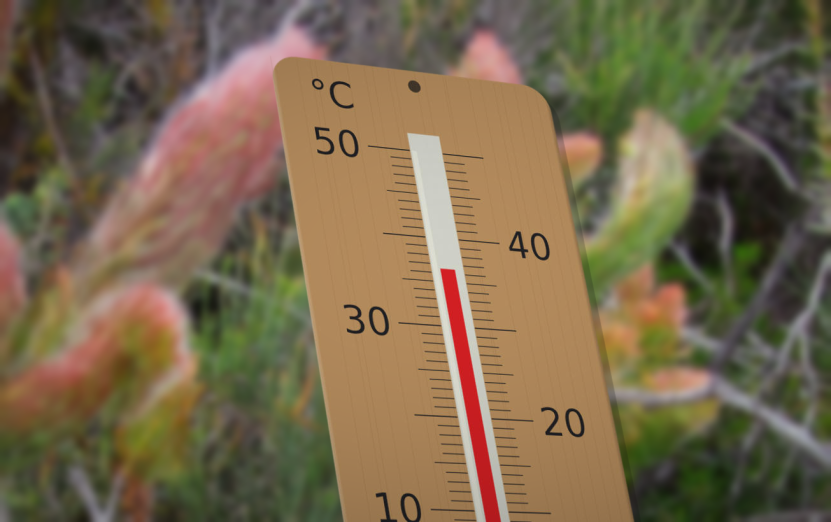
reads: {"value": 36.5, "unit": "°C"}
